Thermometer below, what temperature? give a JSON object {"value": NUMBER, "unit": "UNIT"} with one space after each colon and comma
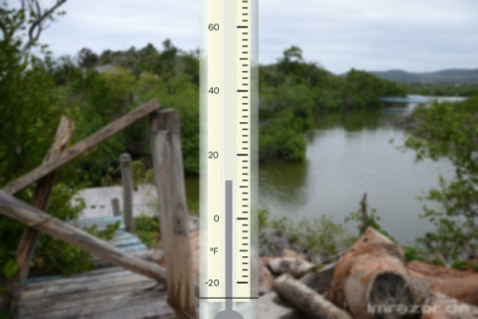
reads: {"value": 12, "unit": "°F"}
